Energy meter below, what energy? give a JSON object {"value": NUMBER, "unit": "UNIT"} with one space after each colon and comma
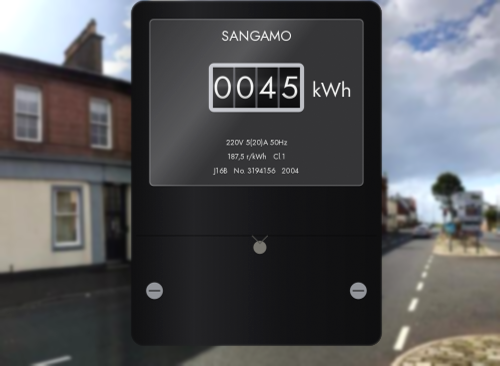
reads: {"value": 45, "unit": "kWh"}
